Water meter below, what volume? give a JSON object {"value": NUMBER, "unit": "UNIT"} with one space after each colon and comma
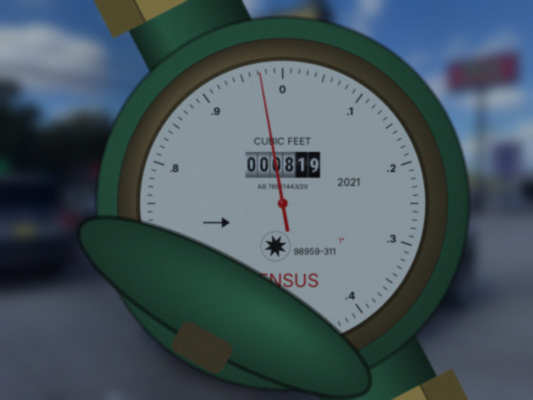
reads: {"value": 818.97, "unit": "ft³"}
